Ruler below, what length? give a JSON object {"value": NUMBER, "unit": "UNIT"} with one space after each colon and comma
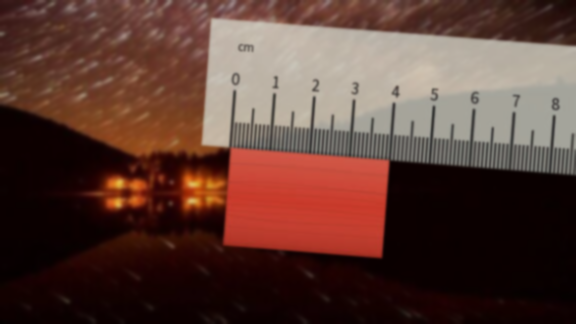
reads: {"value": 4, "unit": "cm"}
